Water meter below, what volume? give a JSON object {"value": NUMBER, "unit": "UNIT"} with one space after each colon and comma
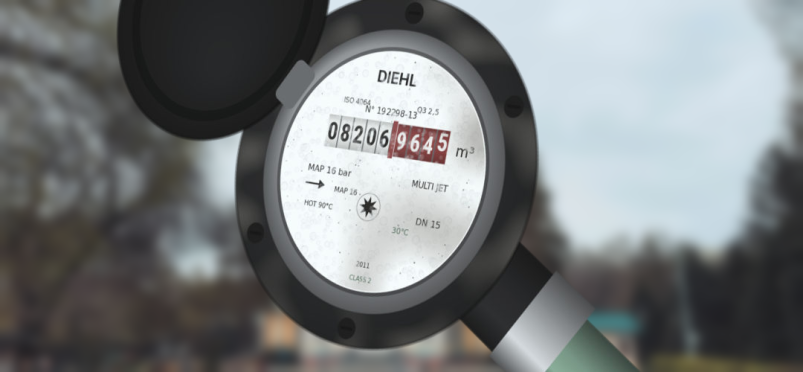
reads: {"value": 8206.9645, "unit": "m³"}
